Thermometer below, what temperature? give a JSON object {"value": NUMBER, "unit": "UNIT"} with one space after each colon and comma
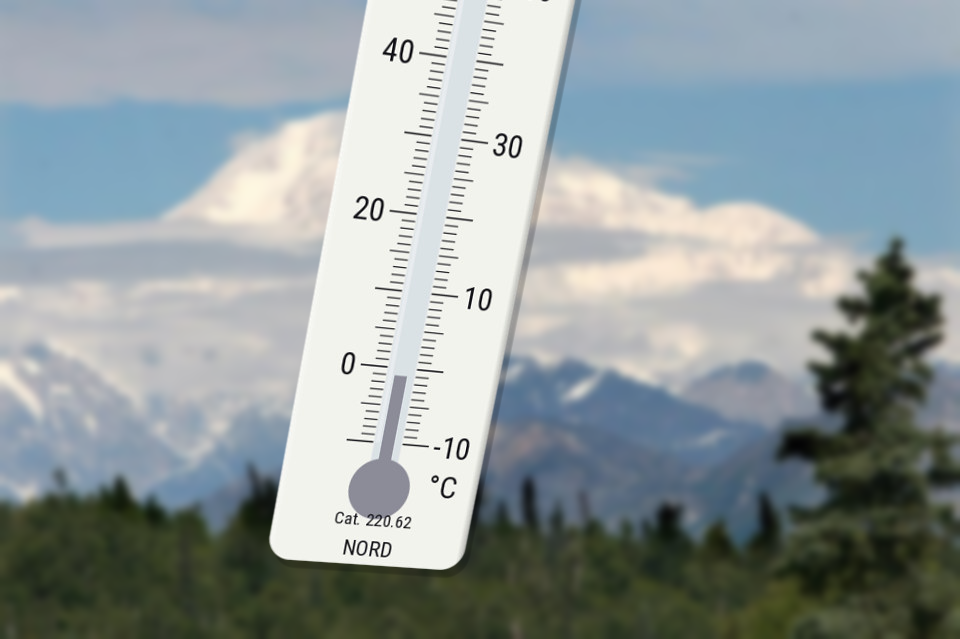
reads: {"value": -1, "unit": "°C"}
